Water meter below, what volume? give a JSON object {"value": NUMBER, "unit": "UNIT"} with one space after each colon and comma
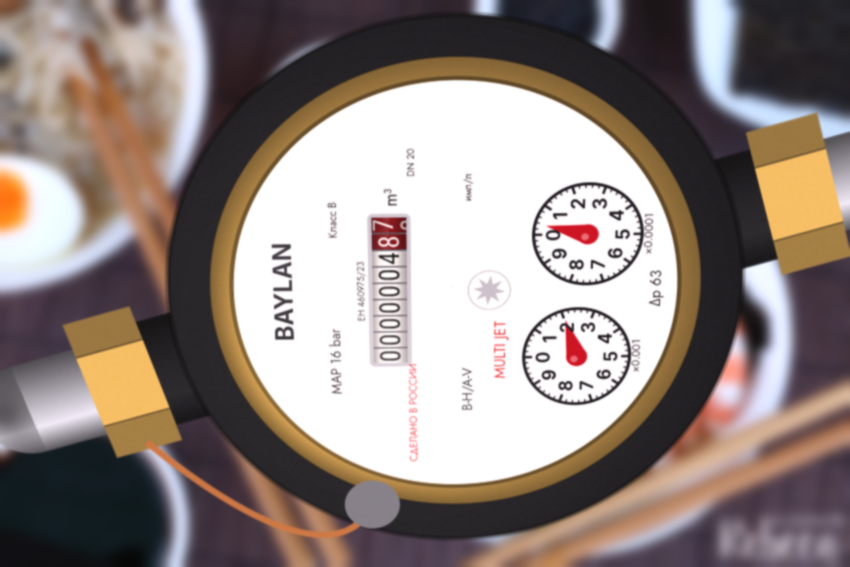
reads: {"value": 4.8720, "unit": "m³"}
